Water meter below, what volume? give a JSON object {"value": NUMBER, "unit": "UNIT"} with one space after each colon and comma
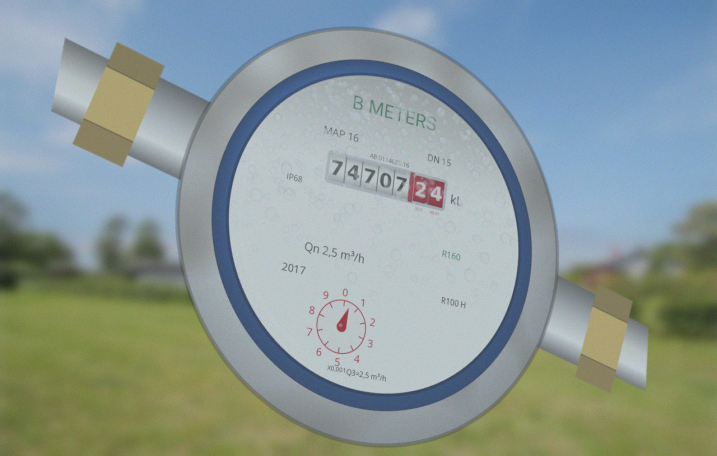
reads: {"value": 74707.240, "unit": "kL"}
